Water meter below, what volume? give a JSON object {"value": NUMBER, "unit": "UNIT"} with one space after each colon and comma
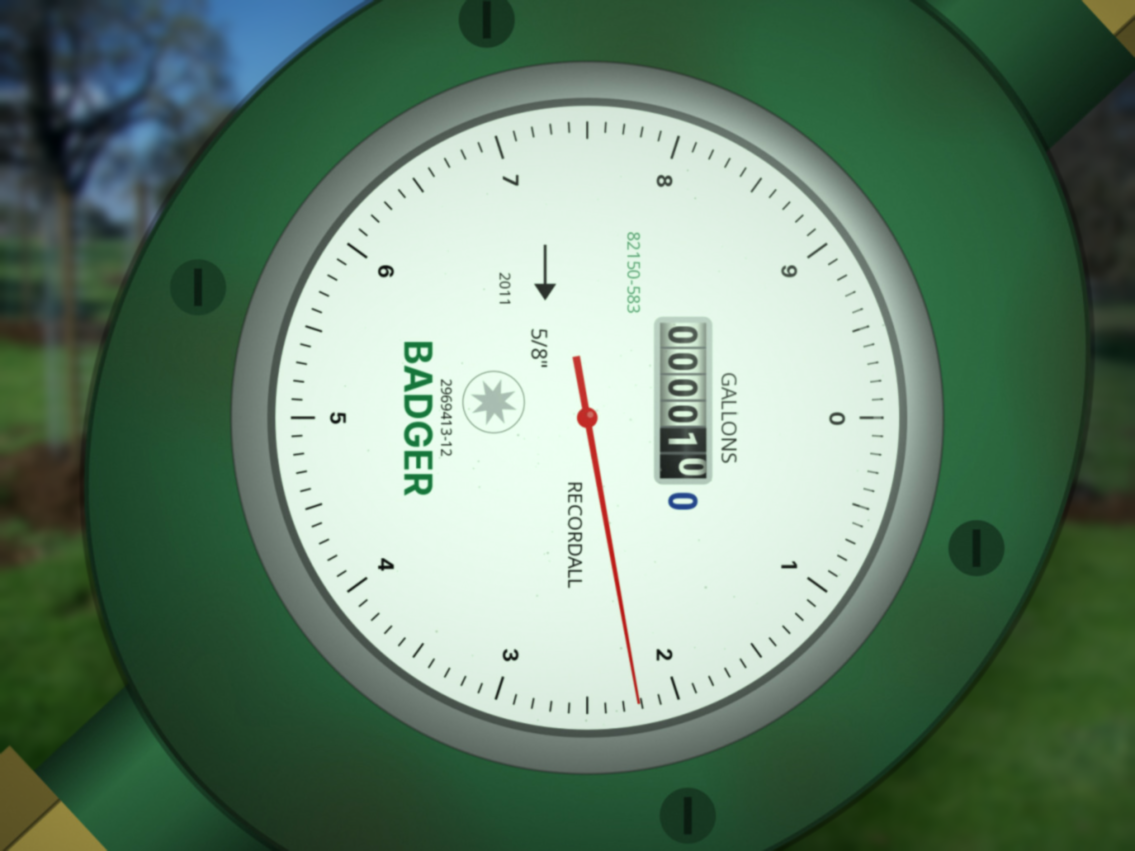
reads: {"value": 102.2, "unit": "gal"}
